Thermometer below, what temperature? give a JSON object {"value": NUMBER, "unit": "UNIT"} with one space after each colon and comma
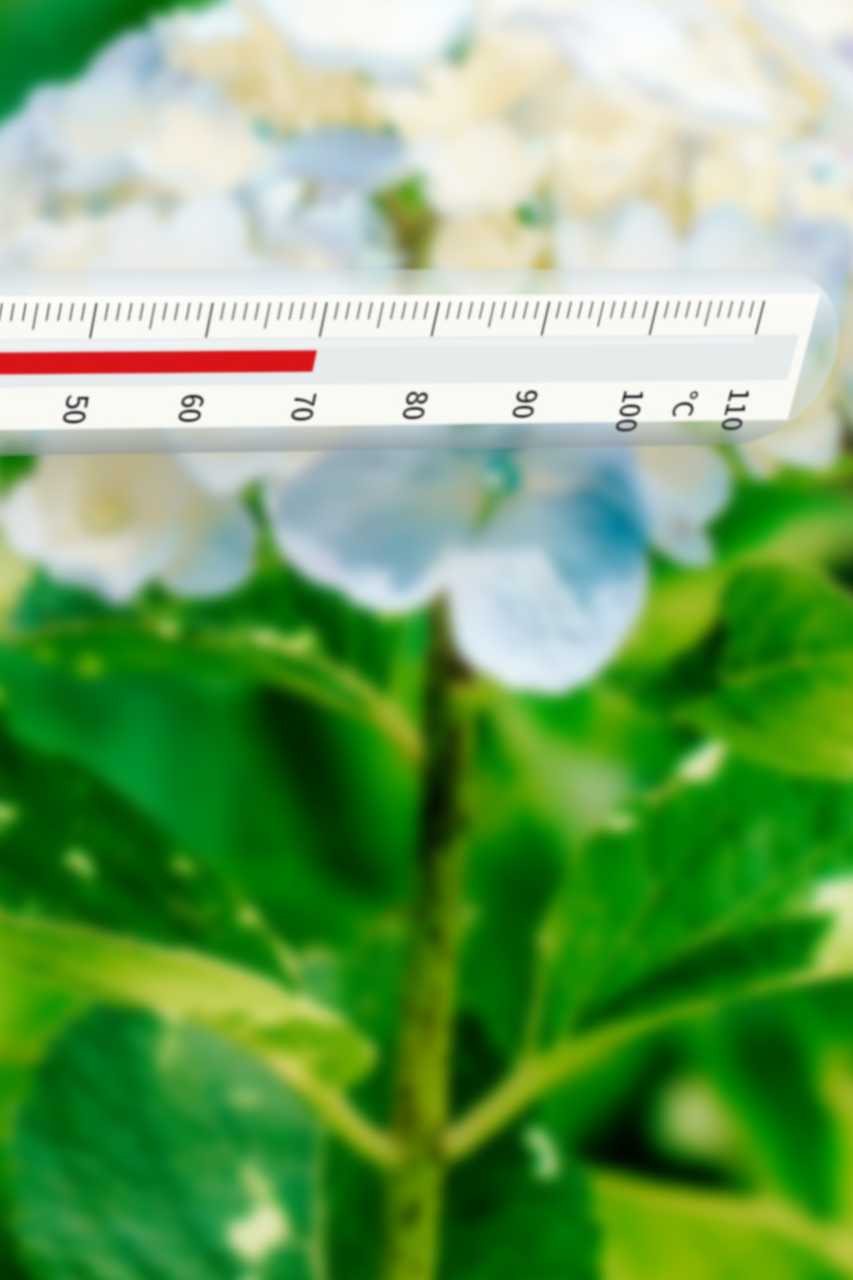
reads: {"value": 70, "unit": "°C"}
